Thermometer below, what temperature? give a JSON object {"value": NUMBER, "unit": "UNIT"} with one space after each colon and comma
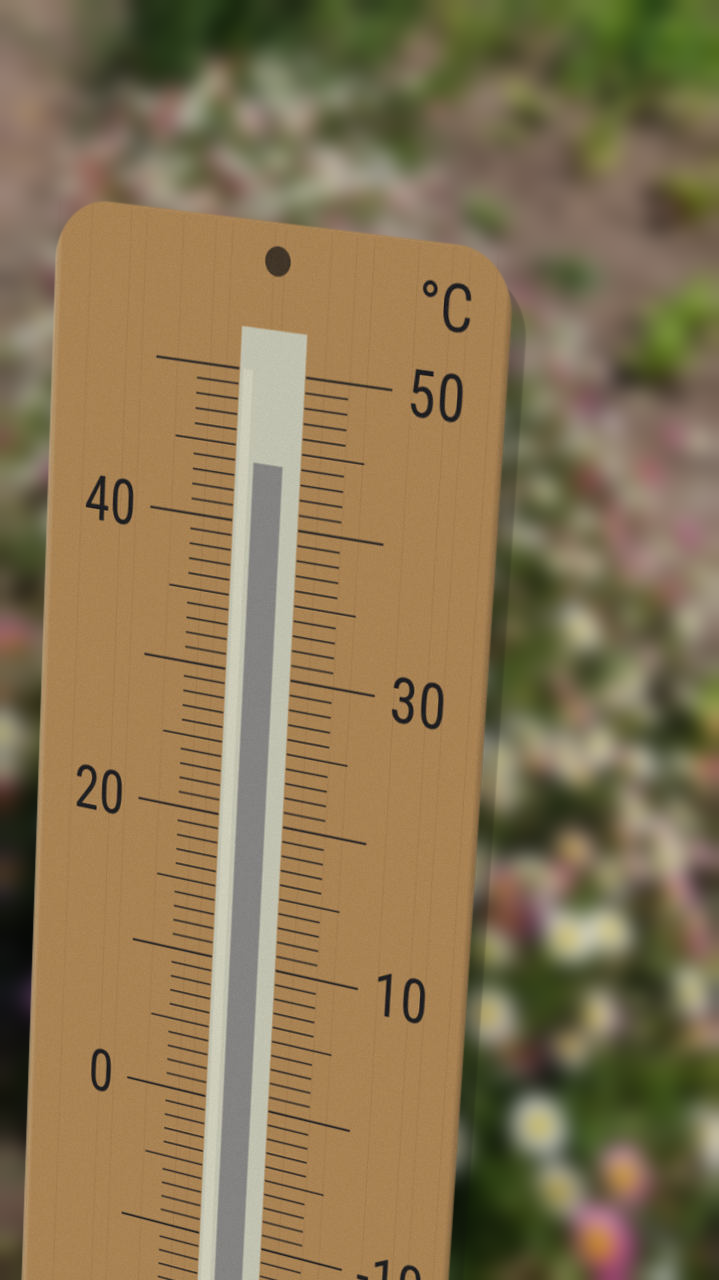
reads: {"value": 44, "unit": "°C"}
